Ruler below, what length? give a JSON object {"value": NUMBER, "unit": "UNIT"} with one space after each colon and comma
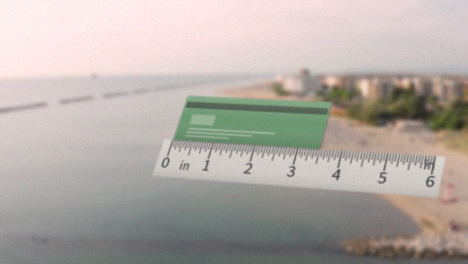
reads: {"value": 3.5, "unit": "in"}
